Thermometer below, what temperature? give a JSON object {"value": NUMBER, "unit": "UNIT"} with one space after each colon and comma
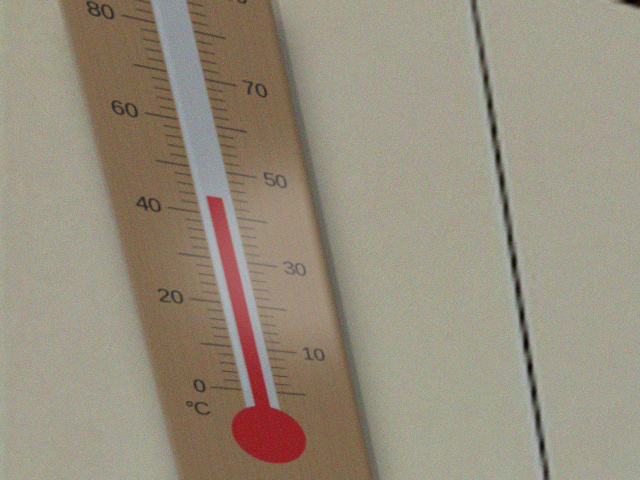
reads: {"value": 44, "unit": "°C"}
